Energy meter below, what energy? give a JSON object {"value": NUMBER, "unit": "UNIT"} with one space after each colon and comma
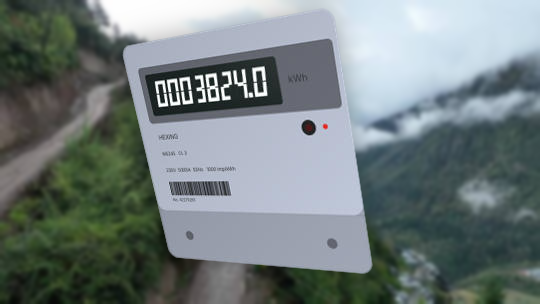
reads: {"value": 3824.0, "unit": "kWh"}
